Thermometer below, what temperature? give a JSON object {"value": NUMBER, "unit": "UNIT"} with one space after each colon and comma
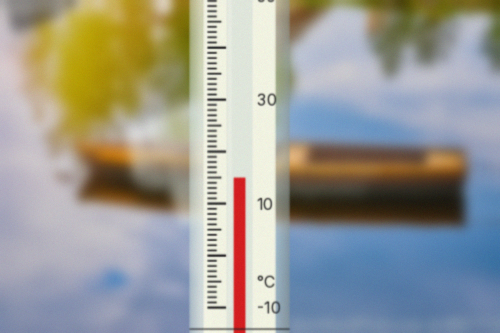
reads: {"value": 15, "unit": "°C"}
